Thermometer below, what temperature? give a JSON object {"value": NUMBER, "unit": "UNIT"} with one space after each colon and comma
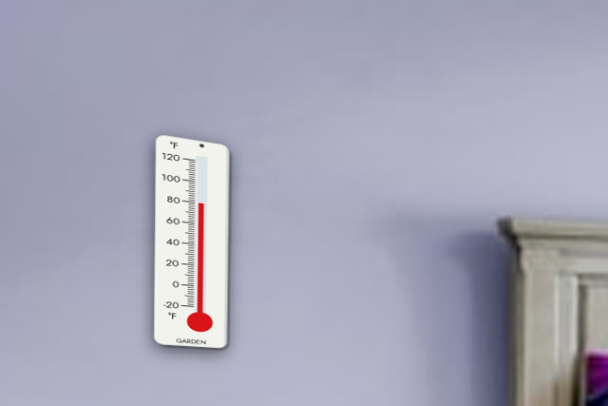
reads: {"value": 80, "unit": "°F"}
